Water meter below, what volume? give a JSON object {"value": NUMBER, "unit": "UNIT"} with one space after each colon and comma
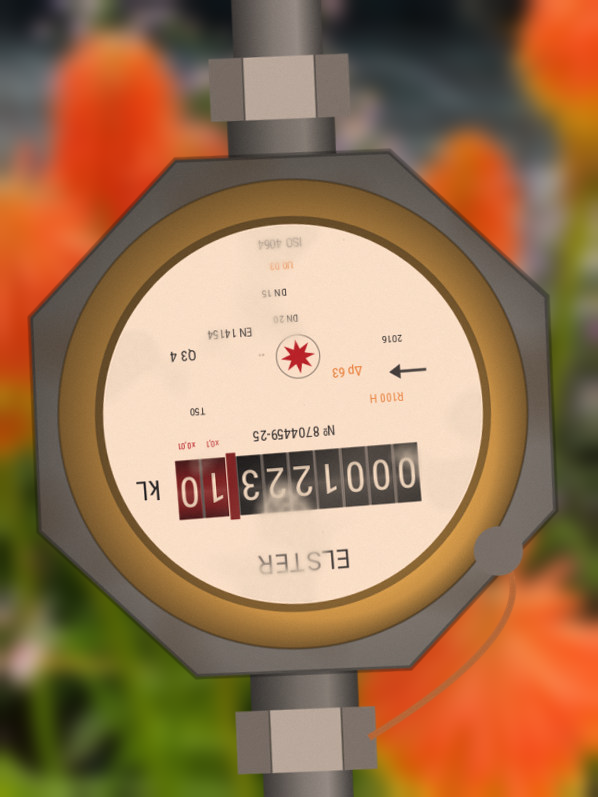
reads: {"value": 1223.10, "unit": "kL"}
